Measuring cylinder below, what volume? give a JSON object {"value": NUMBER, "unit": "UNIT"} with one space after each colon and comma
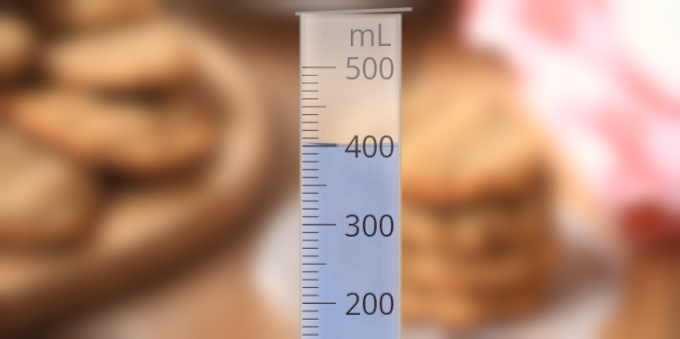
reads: {"value": 400, "unit": "mL"}
